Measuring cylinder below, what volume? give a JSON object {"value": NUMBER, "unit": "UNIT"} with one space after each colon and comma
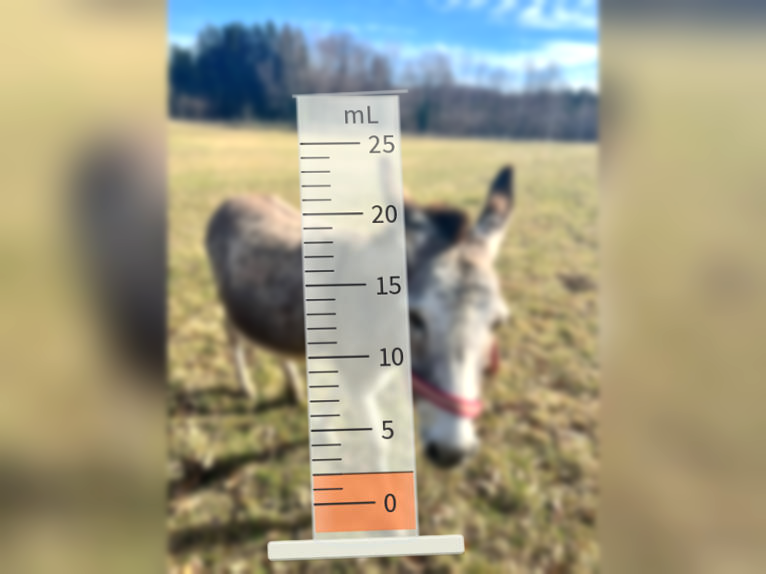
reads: {"value": 2, "unit": "mL"}
